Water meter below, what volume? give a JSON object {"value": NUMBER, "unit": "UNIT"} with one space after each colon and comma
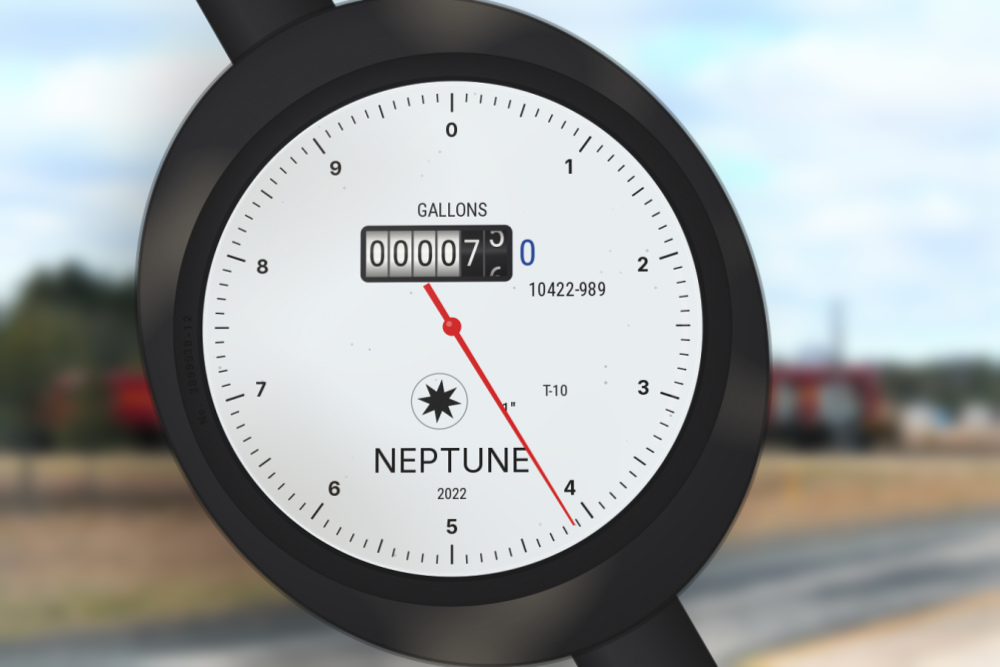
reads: {"value": 754.1, "unit": "gal"}
